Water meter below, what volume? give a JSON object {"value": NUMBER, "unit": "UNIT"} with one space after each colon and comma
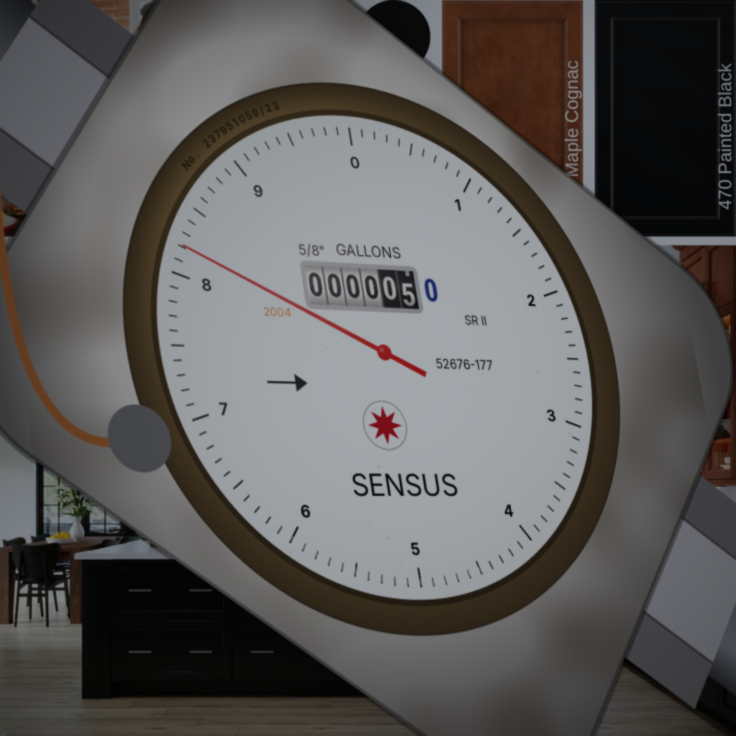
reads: {"value": 48.2, "unit": "gal"}
